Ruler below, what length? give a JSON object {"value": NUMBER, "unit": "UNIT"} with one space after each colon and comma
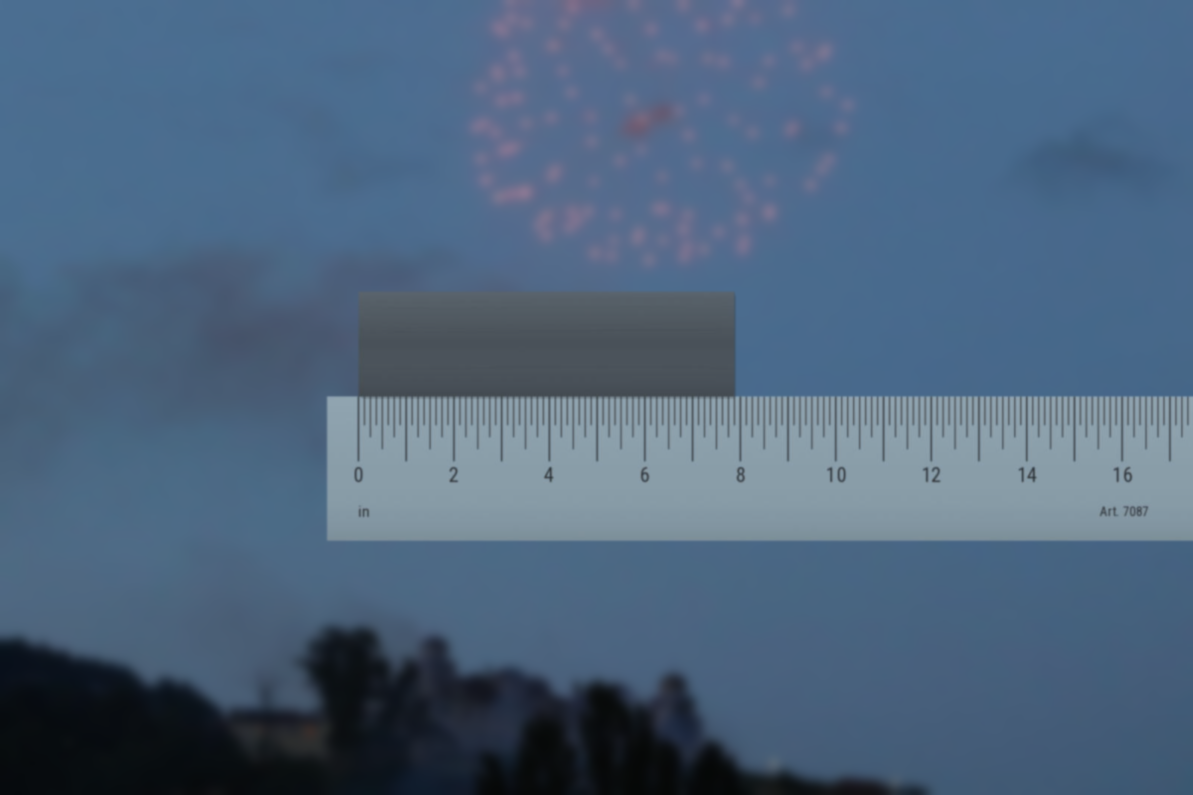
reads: {"value": 7.875, "unit": "in"}
